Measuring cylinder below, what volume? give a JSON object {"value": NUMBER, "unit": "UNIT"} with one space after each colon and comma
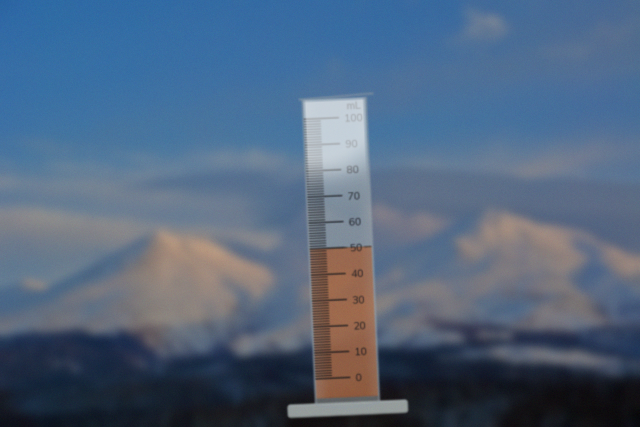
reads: {"value": 50, "unit": "mL"}
